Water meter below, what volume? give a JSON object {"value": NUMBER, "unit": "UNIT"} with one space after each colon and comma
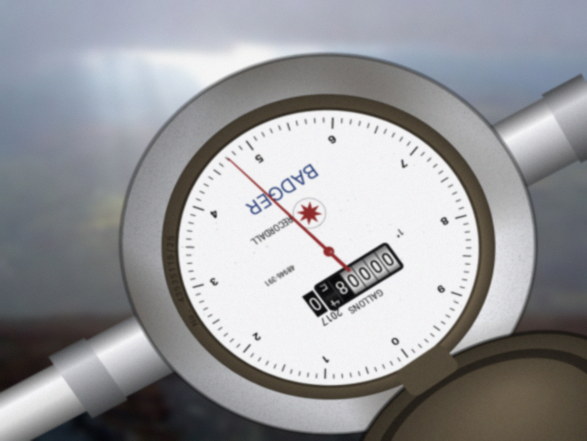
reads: {"value": 844.7, "unit": "gal"}
